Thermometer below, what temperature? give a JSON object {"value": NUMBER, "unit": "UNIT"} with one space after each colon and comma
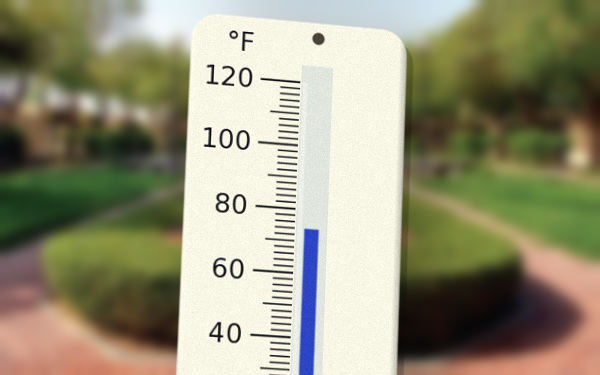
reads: {"value": 74, "unit": "°F"}
